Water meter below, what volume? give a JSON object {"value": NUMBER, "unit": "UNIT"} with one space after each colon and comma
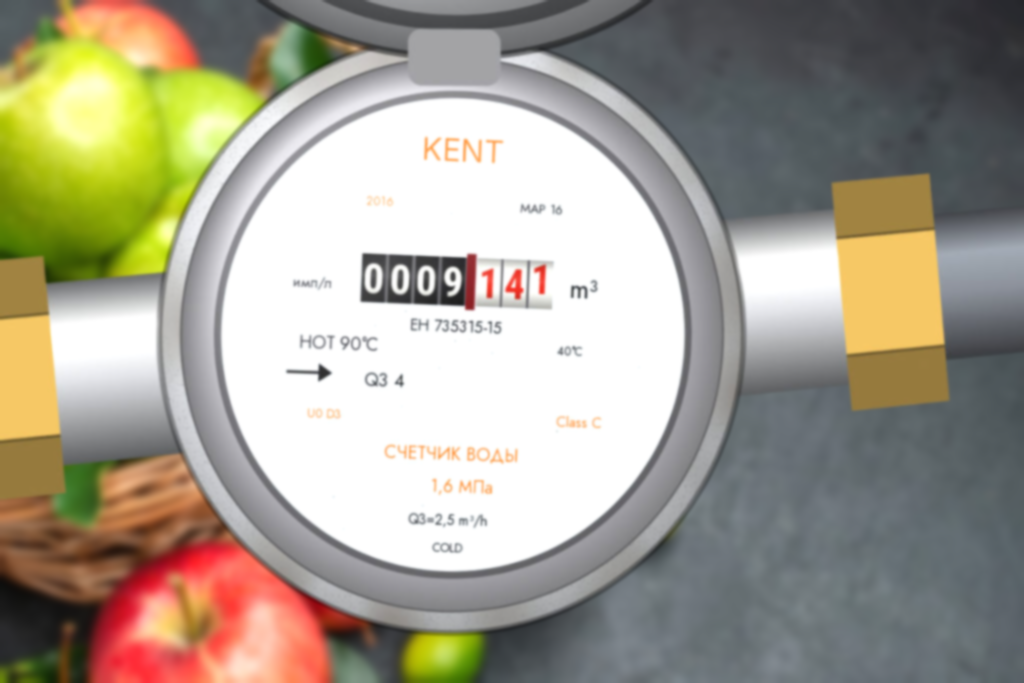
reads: {"value": 9.141, "unit": "m³"}
